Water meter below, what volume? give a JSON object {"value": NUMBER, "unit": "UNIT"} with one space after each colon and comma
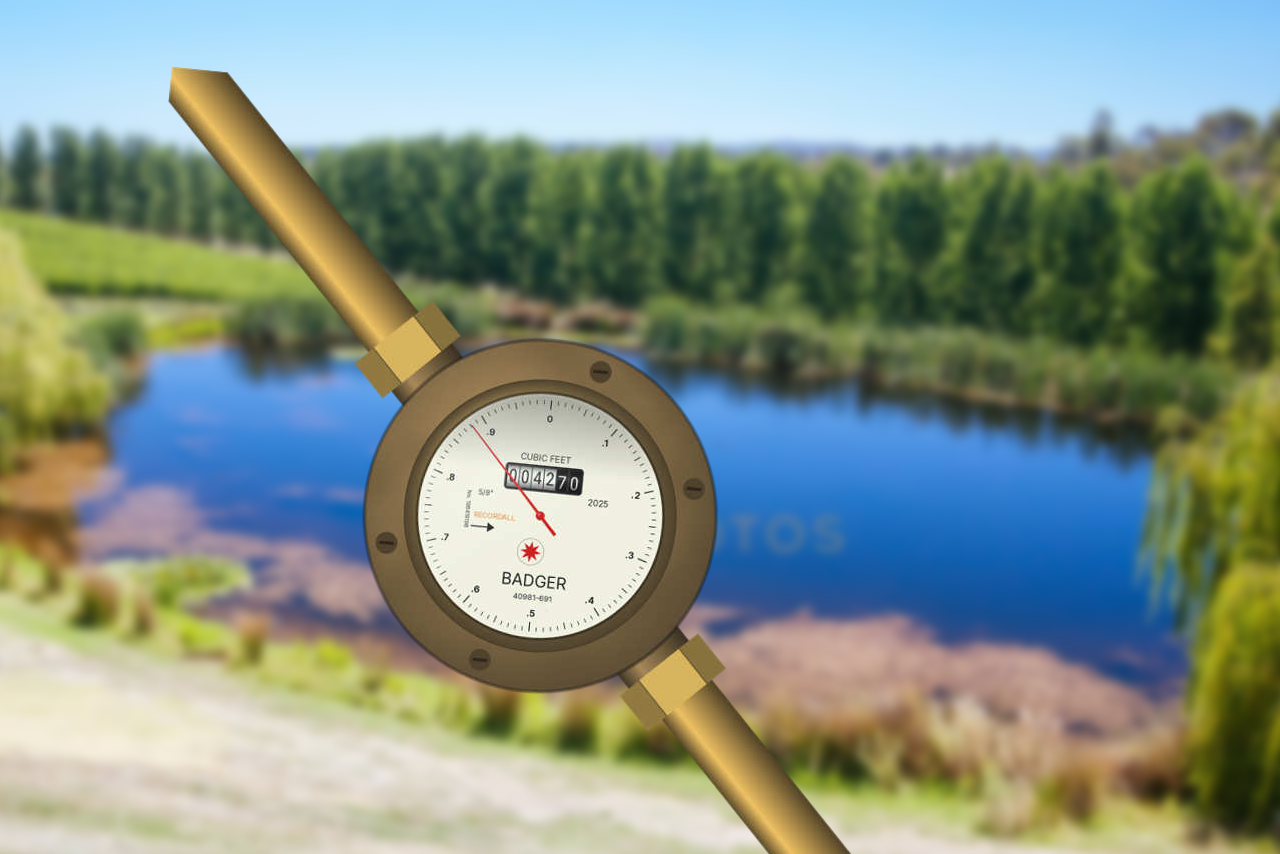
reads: {"value": 4269.88, "unit": "ft³"}
